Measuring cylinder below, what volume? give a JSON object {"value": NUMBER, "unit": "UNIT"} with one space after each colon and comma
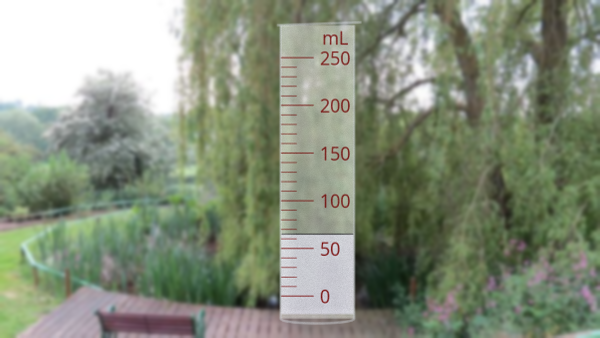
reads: {"value": 65, "unit": "mL"}
